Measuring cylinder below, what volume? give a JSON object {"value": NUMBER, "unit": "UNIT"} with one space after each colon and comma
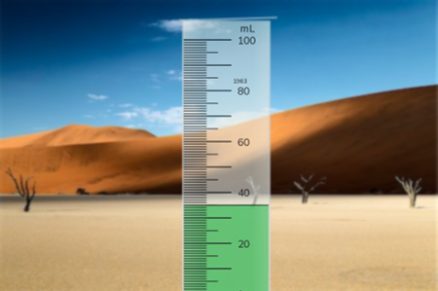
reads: {"value": 35, "unit": "mL"}
